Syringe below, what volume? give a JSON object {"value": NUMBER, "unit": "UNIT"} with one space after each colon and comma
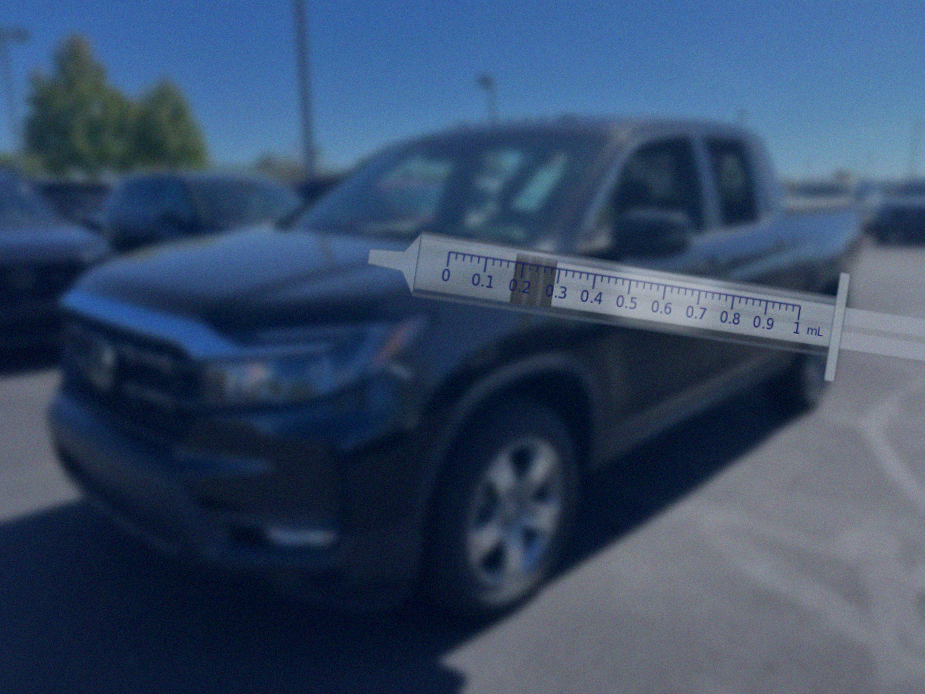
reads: {"value": 0.18, "unit": "mL"}
